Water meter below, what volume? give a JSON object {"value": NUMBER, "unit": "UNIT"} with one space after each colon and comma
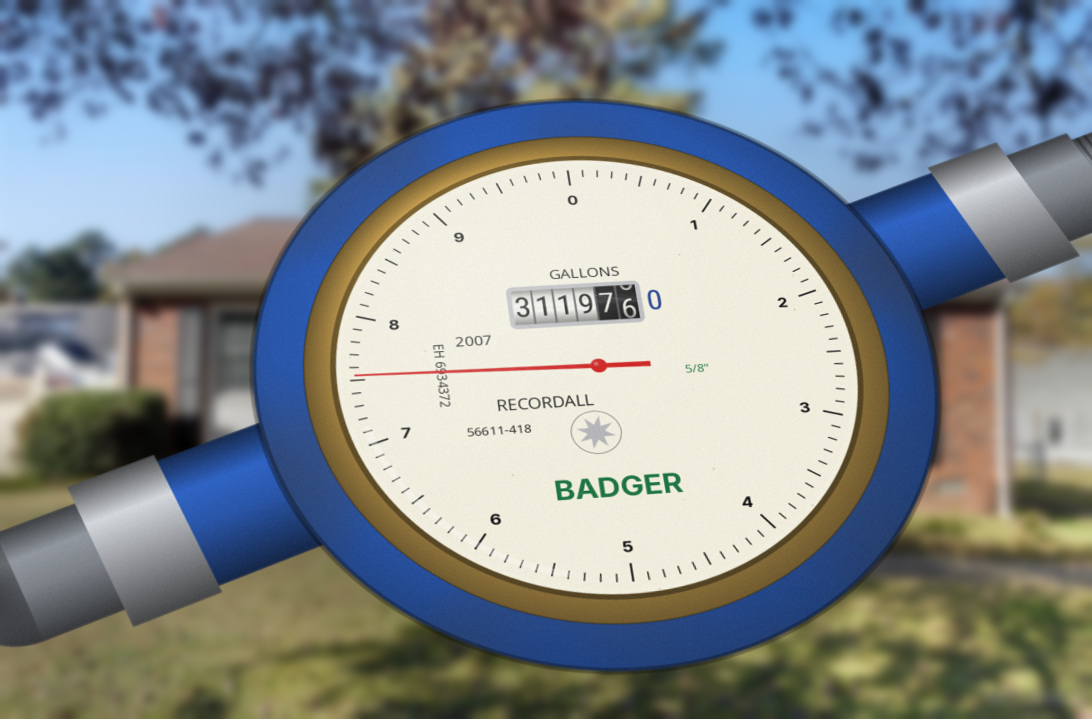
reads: {"value": 3119757.5, "unit": "gal"}
